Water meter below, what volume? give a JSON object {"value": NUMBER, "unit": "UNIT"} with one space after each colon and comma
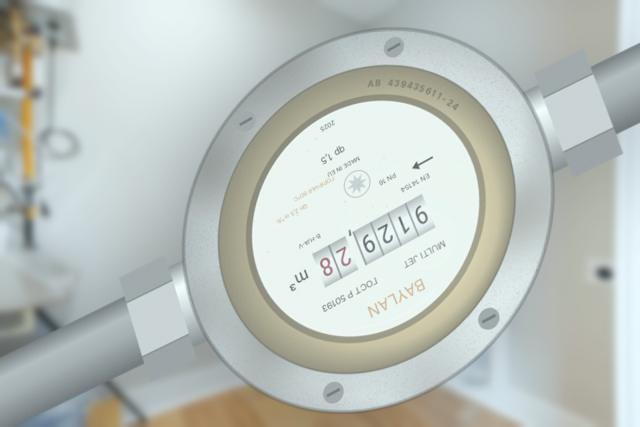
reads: {"value": 9129.28, "unit": "m³"}
